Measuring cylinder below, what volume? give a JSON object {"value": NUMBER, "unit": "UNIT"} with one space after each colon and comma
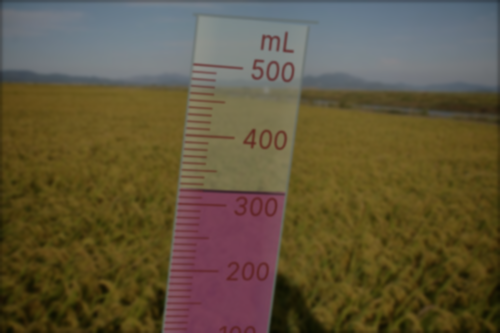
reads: {"value": 320, "unit": "mL"}
